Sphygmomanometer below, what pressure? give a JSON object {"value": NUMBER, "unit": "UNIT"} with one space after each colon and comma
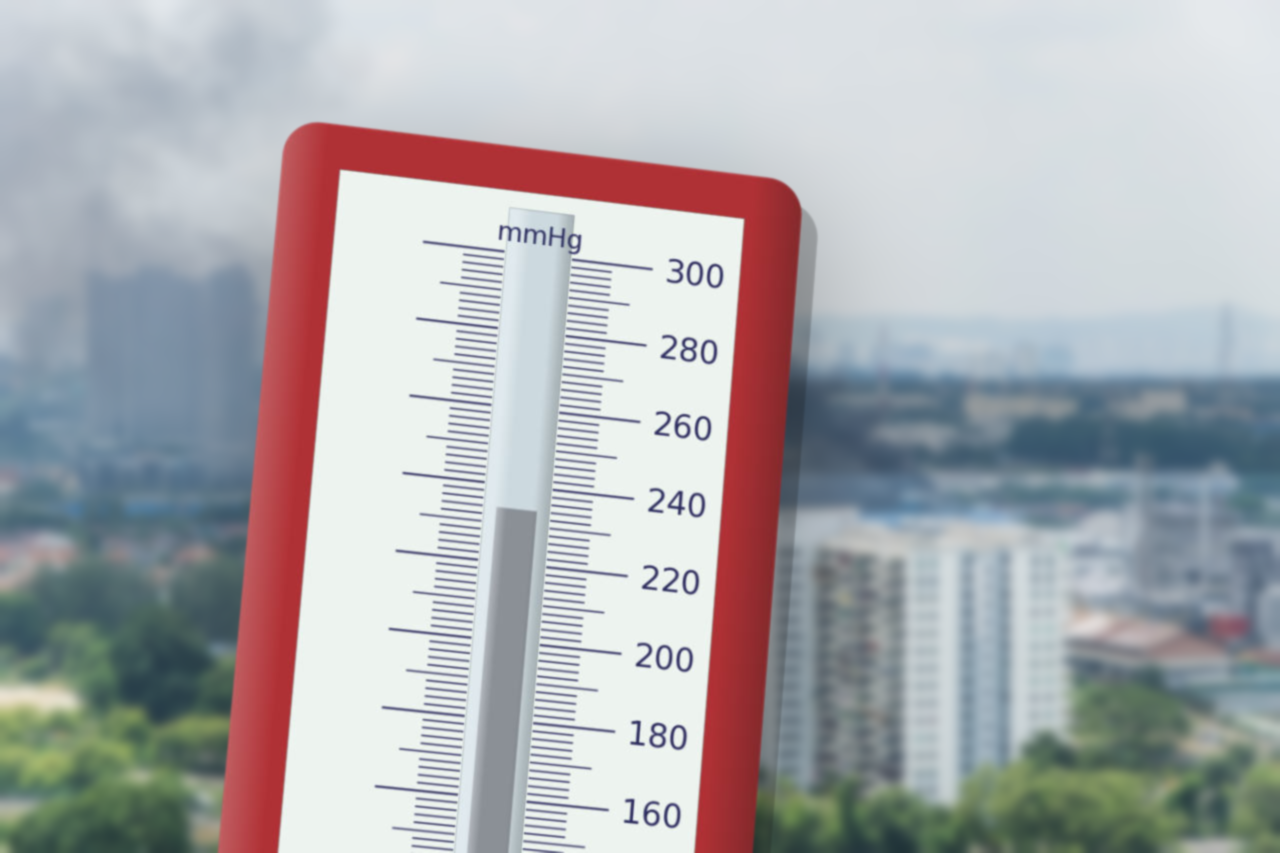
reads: {"value": 234, "unit": "mmHg"}
